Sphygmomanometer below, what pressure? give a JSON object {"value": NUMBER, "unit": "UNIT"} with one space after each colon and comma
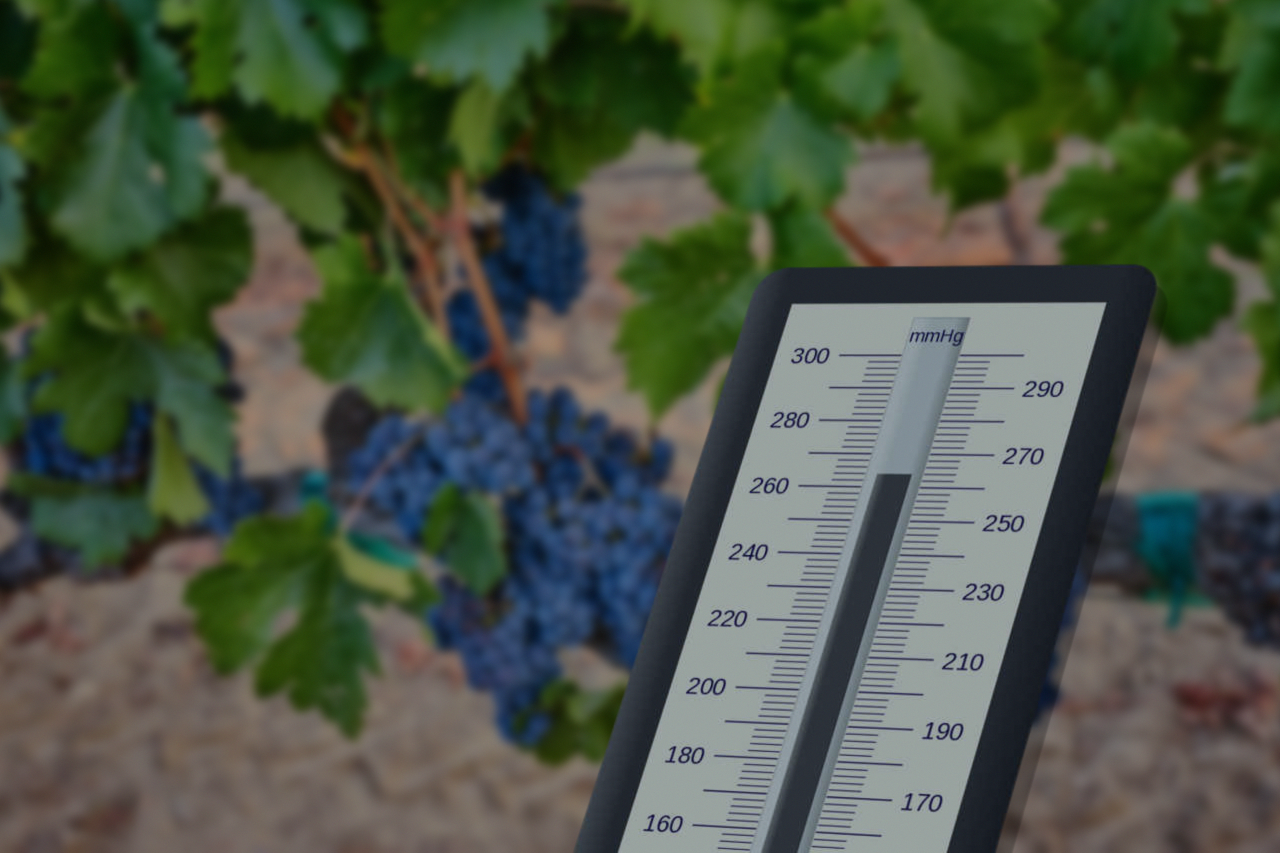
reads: {"value": 264, "unit": "mmHg"}
